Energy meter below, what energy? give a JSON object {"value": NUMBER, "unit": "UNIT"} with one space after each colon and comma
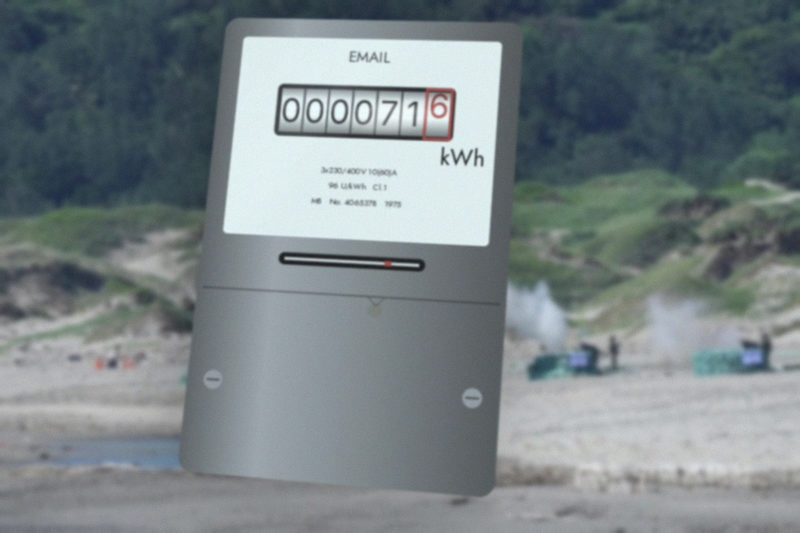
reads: {"value": 71.6, "unit": "kWh"}
